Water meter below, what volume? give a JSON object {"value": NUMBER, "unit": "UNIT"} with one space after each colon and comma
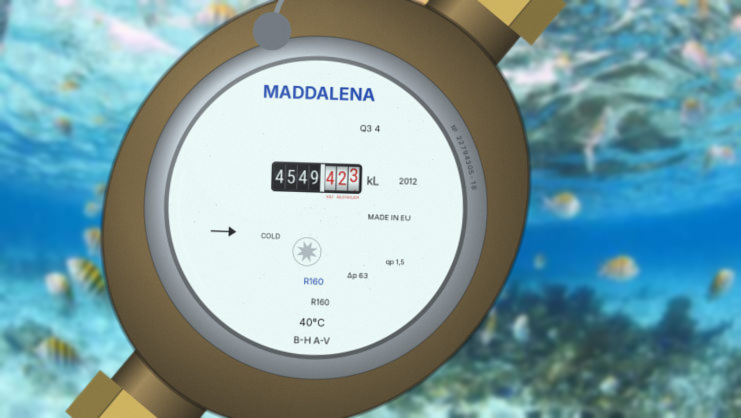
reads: {"value": 4549.423, "unit": "kL"}
